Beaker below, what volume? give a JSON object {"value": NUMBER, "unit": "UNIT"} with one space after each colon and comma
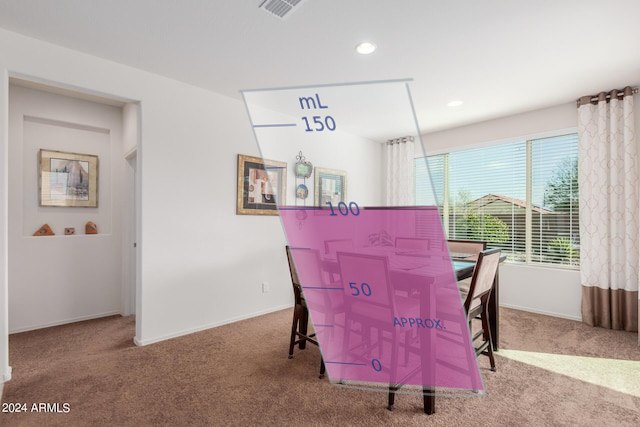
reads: {"value": 100, "unit": "mL"}
